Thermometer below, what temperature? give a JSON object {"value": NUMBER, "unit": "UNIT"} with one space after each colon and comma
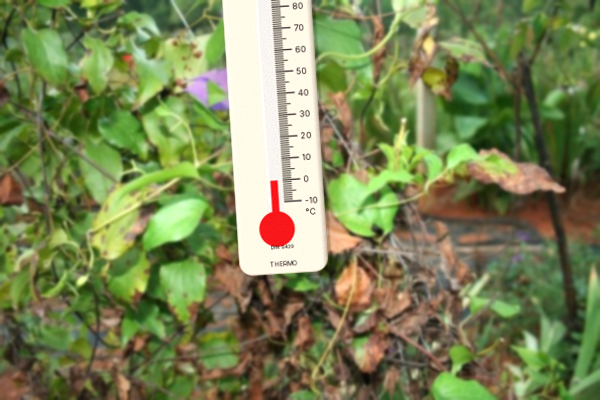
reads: {"value": 0, "unit": "°C"}
